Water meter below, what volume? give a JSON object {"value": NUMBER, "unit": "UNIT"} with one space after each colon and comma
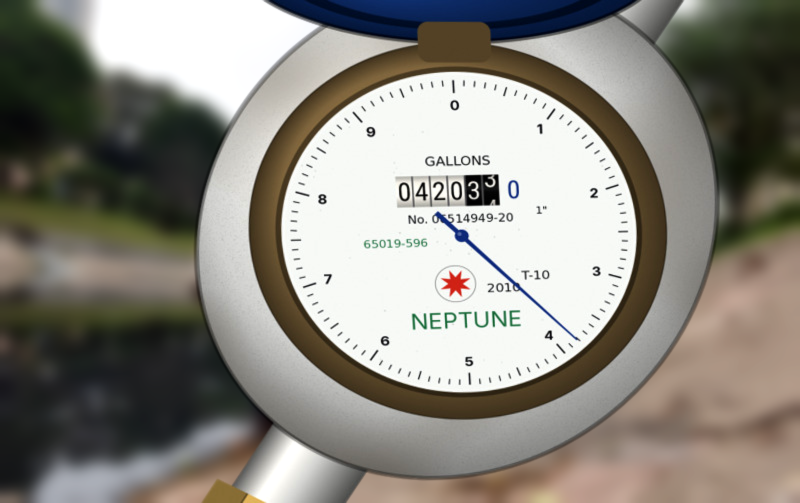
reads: {"value": 420333.8, "unit": "gal"}
